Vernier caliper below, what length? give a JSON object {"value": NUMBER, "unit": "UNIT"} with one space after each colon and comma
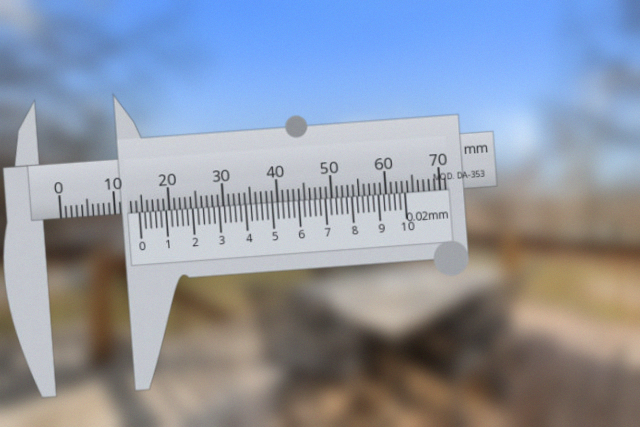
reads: {"value": 14.5, "unit": "mm"}
